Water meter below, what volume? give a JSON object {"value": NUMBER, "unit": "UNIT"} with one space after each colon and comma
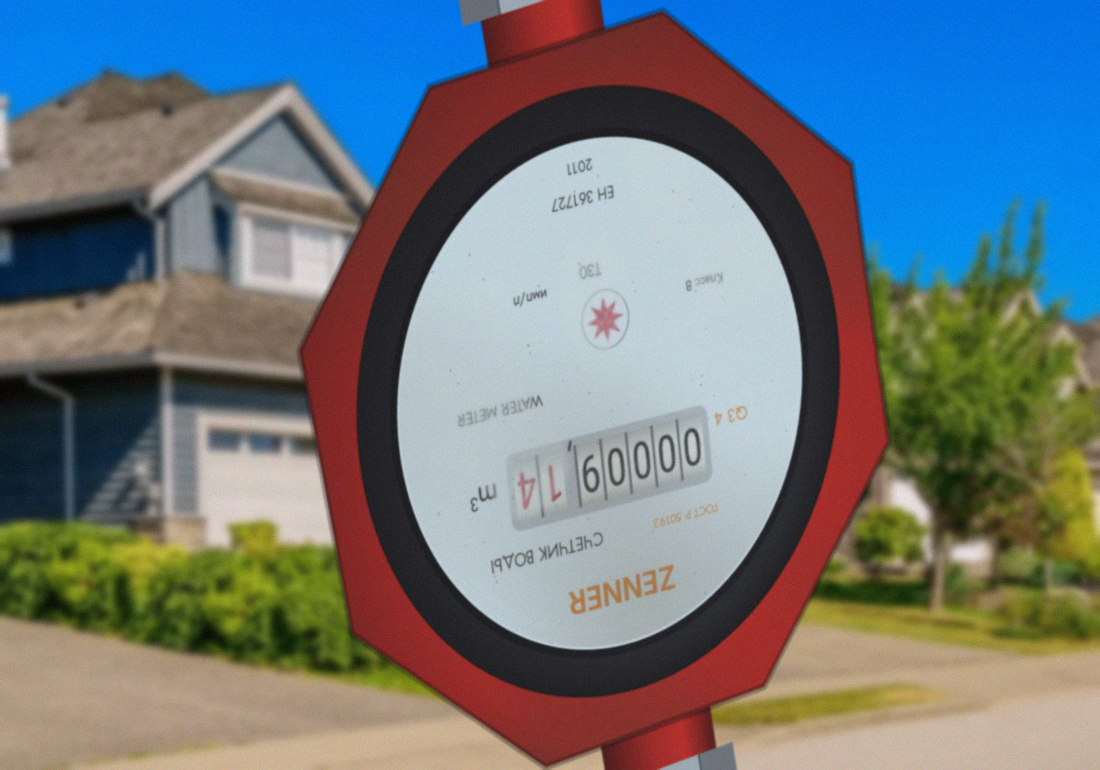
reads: {"value": 9.14, "unit": "m³"}
